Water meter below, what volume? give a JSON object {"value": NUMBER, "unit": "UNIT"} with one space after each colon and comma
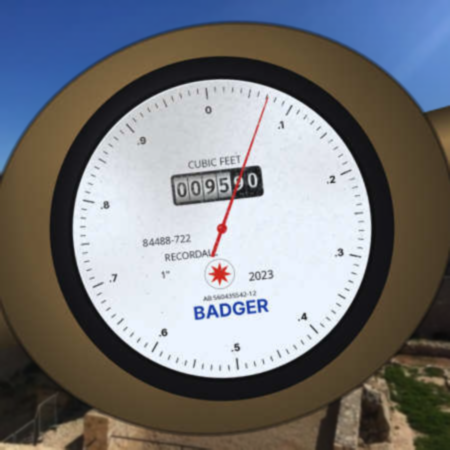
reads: {"value": 9590.07, "unit": "ft³"}
